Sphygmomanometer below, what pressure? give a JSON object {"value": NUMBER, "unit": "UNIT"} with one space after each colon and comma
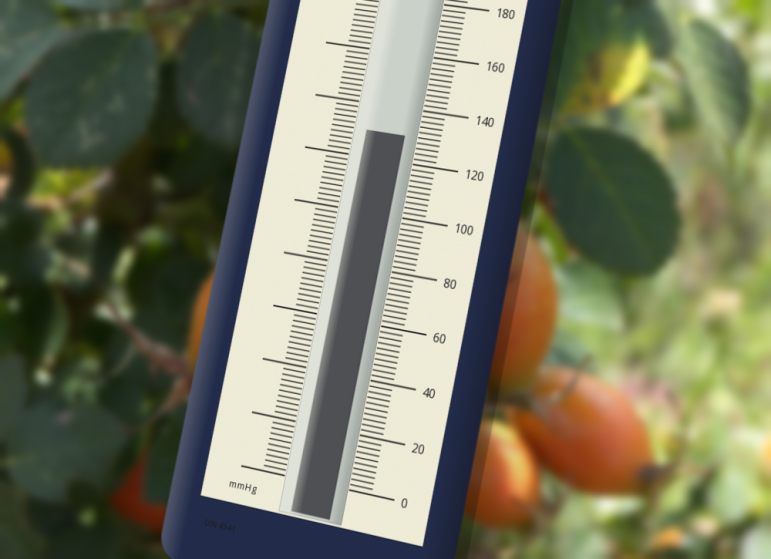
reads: {"value": 130, "unit": "mmHg"}
